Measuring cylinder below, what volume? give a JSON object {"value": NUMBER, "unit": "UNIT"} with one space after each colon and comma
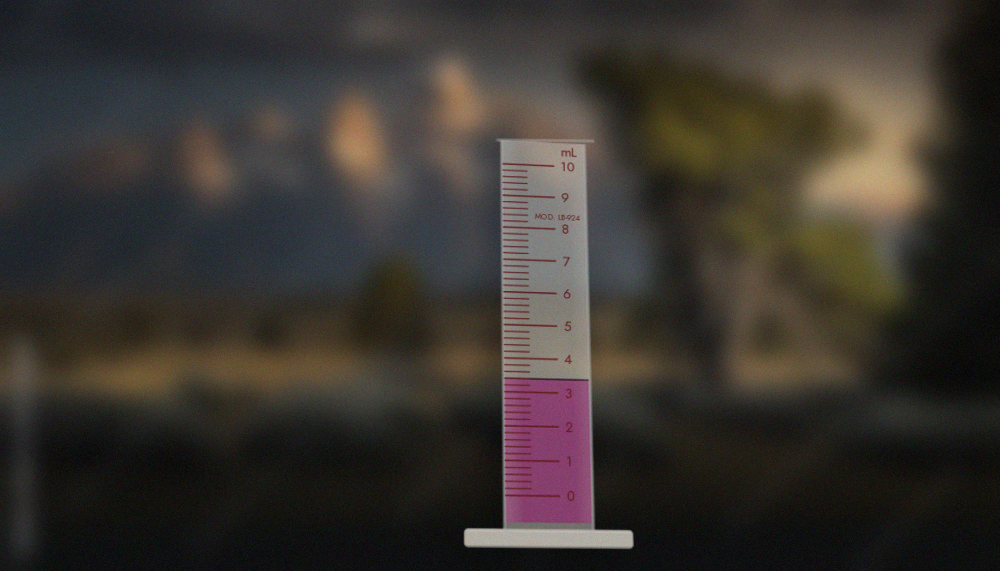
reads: {"value": 3.4, "unit": "mL"}
